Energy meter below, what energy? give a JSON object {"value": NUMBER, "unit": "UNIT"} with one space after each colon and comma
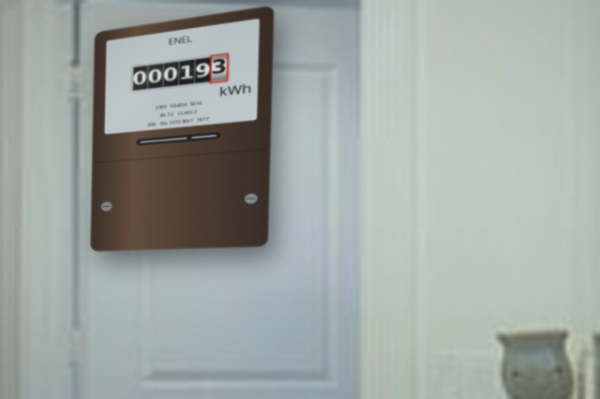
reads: {"value": 19.3, "unit": "kWh"}
